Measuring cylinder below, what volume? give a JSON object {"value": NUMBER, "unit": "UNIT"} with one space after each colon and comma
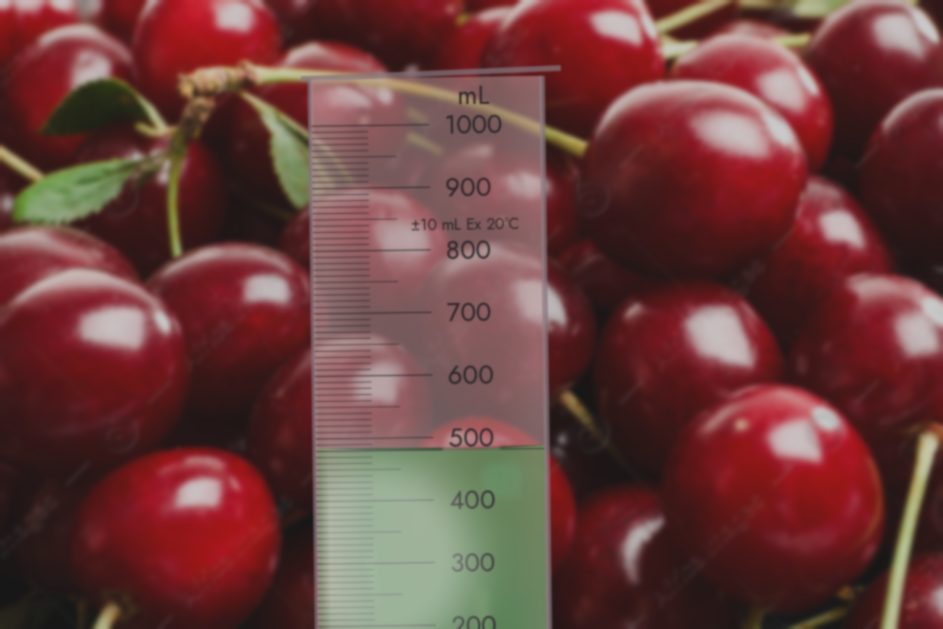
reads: {"value": 480, "unit": "mL"}
